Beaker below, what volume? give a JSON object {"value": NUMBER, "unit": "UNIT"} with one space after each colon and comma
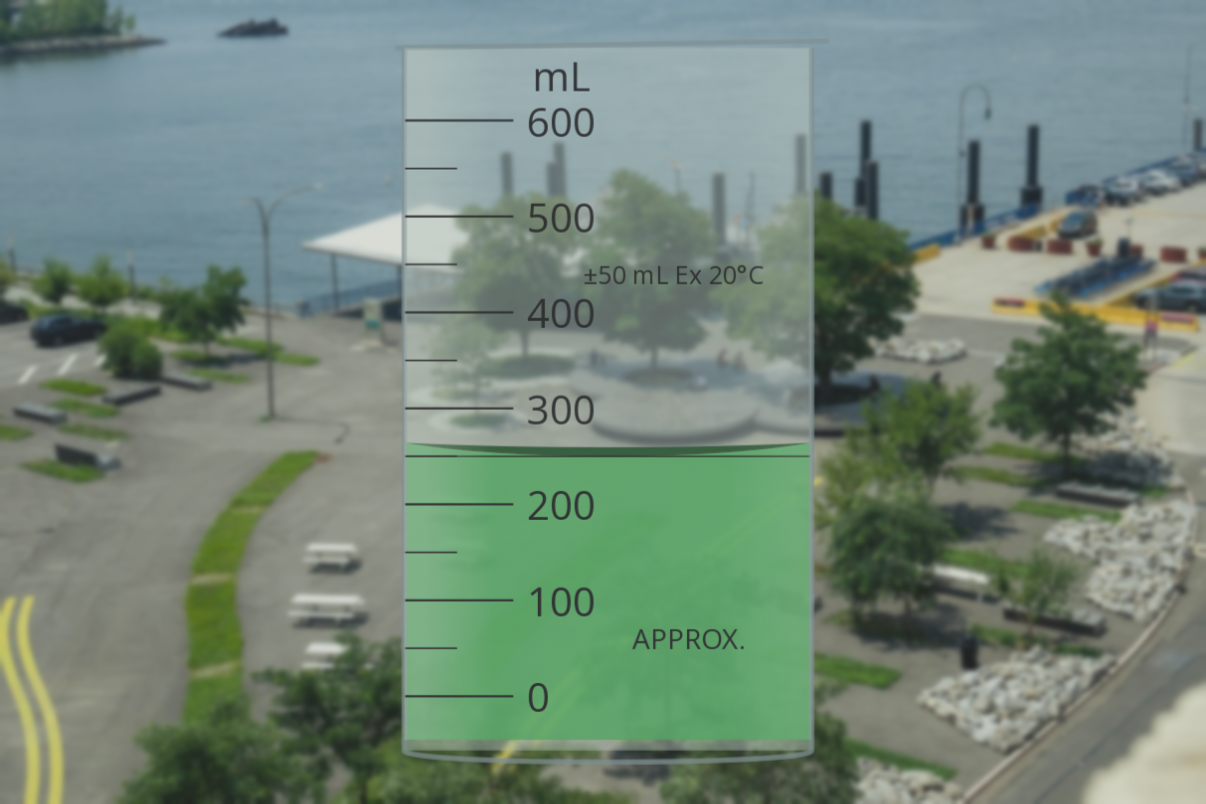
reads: {"value": 250, "unit": "mL"}
